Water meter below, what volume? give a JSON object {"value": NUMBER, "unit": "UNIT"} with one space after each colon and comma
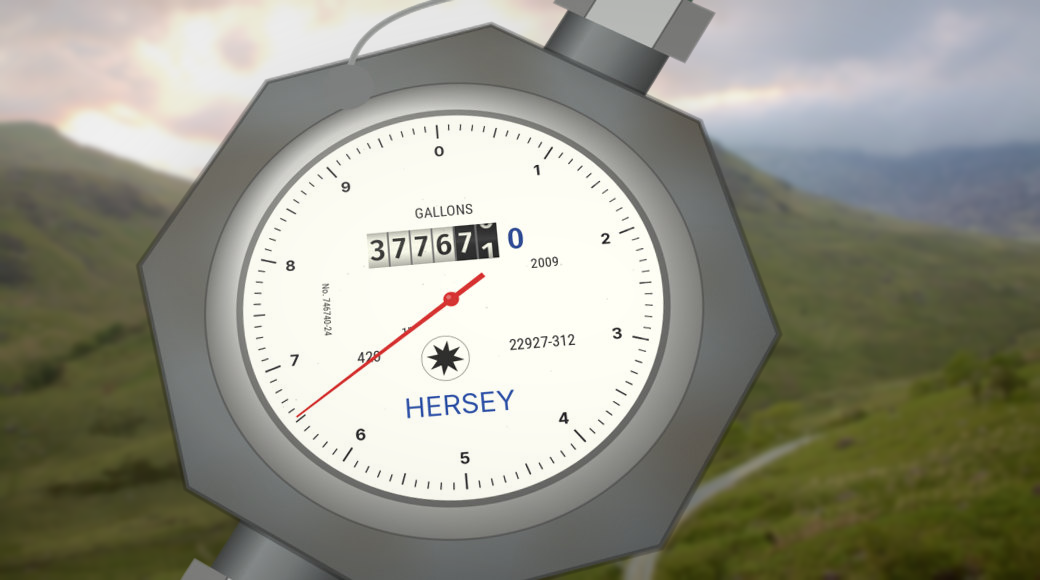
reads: {"value": 3776706.5, "unit": "gal"}
